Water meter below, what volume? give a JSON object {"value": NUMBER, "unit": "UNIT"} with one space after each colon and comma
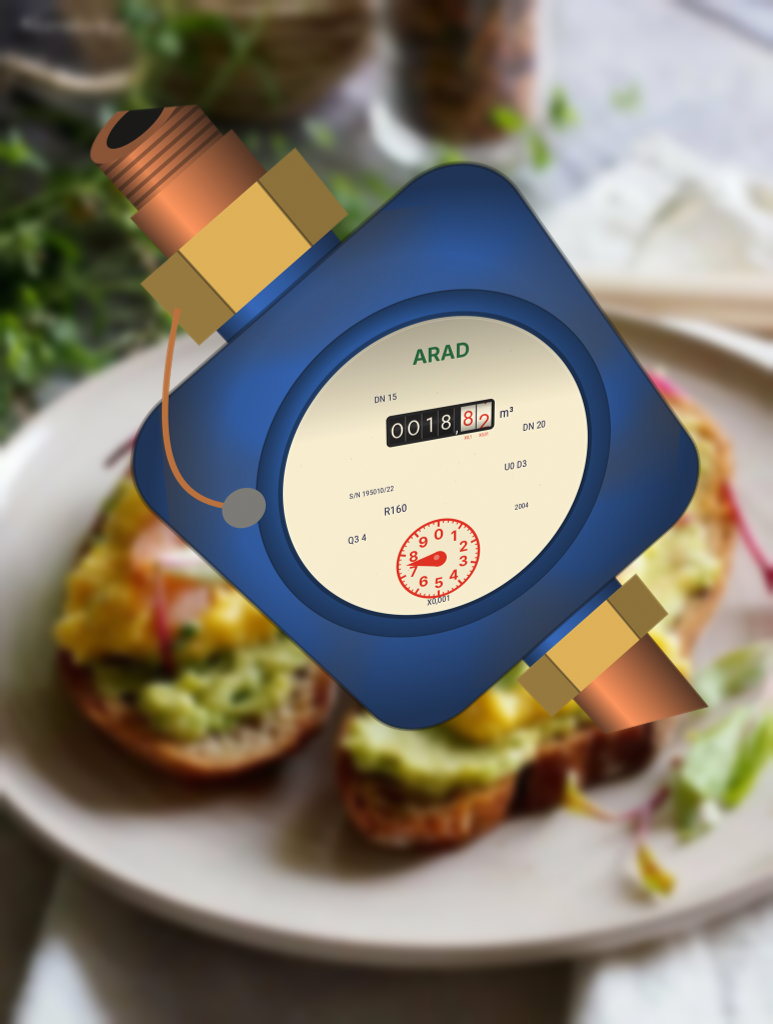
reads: {"value": 18.817, "unit": "m³"}
